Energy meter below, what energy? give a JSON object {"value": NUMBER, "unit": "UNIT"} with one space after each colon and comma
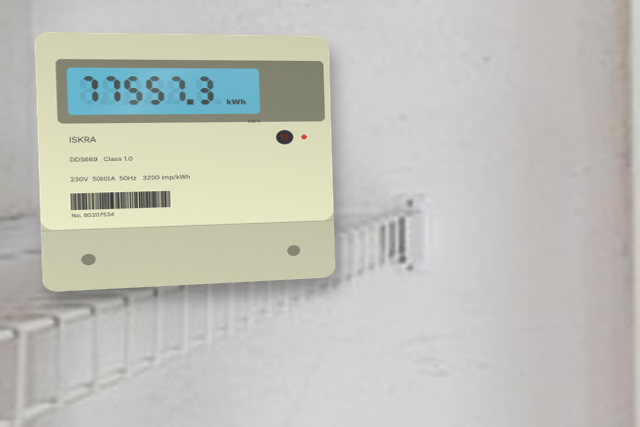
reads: {"value": 77557.3, "unit": "kWh"}
